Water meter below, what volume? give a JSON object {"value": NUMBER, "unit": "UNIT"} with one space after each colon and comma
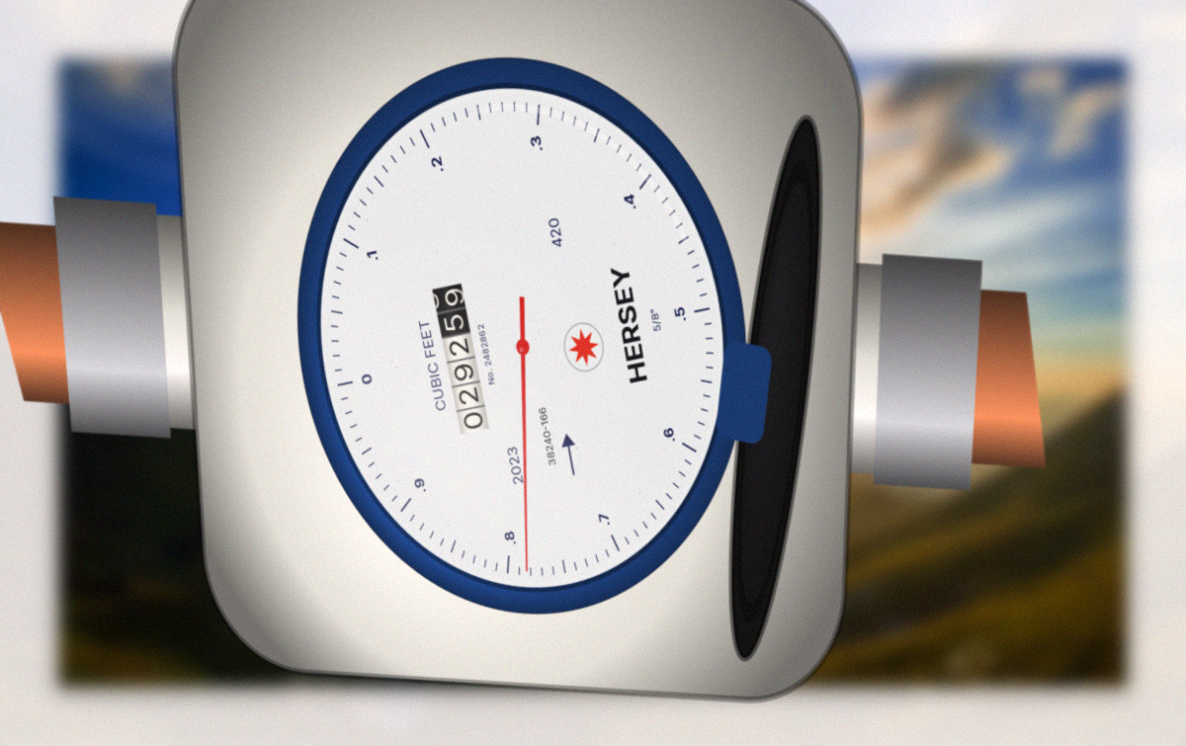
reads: {"value": 29258.78, "unit": "ft³"}
